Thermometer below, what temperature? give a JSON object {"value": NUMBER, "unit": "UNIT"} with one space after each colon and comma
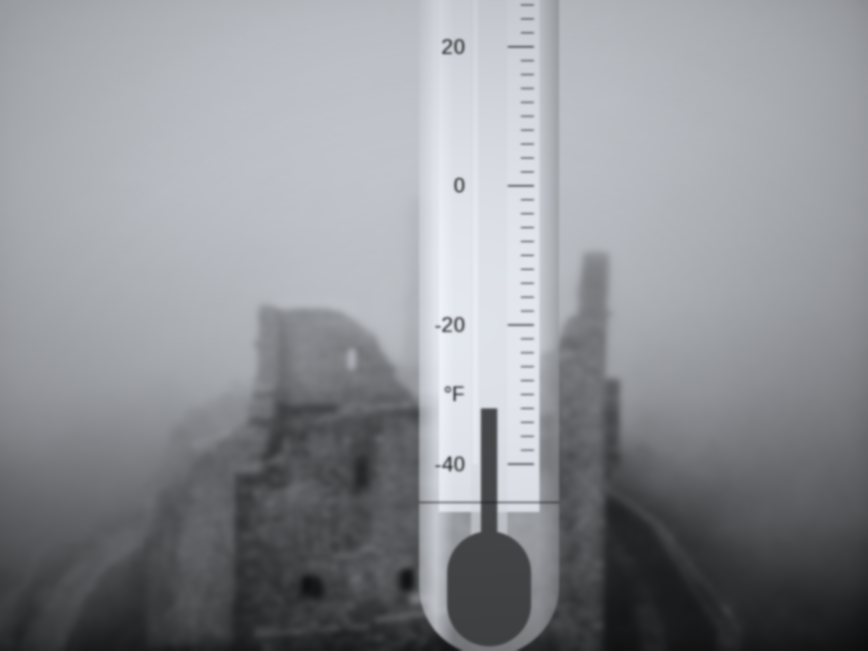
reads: {"value": -32, "unit": "°F"}
